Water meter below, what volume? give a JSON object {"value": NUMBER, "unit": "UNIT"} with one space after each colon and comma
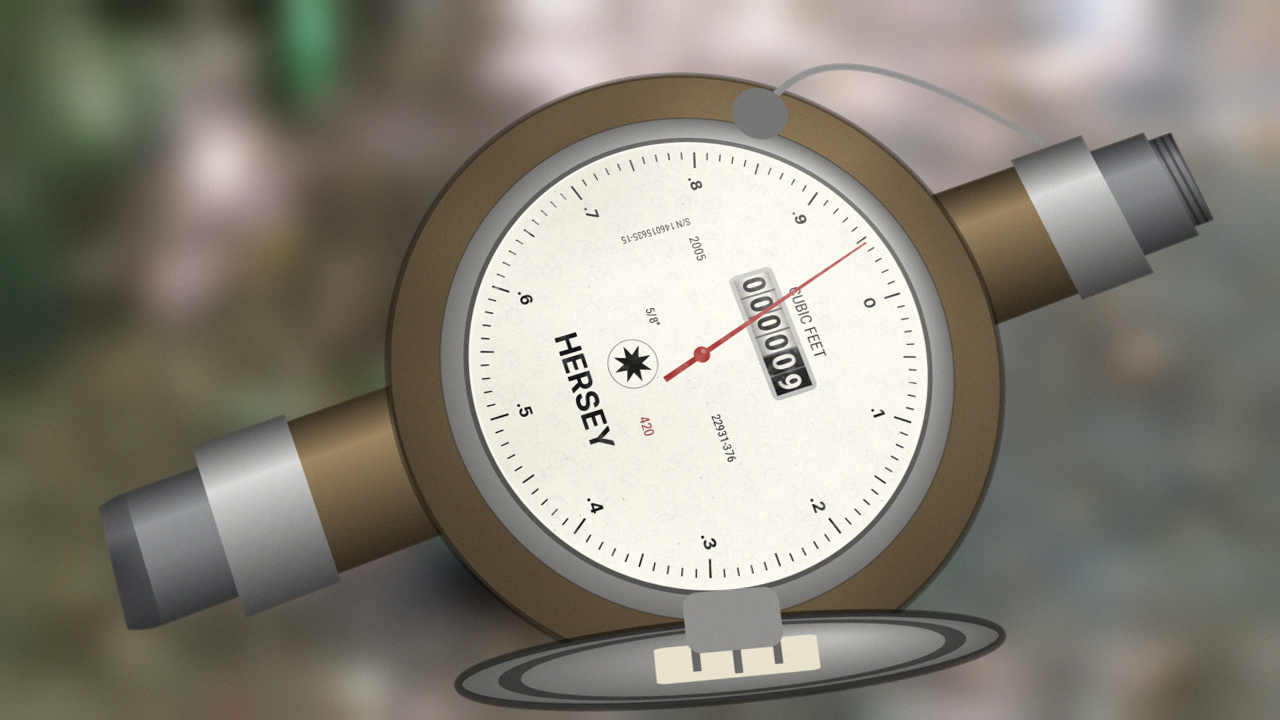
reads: {"value": 8.95, "unit": "ft³"}
